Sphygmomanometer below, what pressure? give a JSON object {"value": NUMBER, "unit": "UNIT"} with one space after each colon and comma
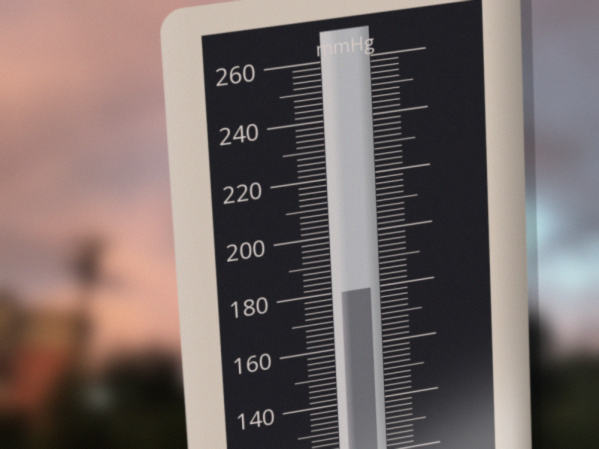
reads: {"value": 180, "unit": "mmHg"}
